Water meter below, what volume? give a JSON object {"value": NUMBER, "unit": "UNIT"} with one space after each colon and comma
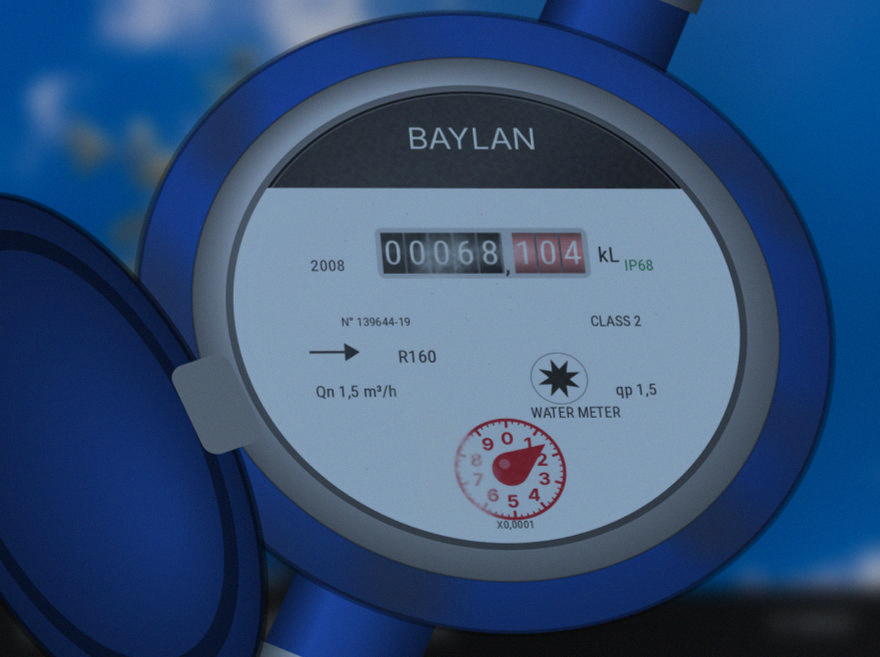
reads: {"value": 68.1041, "unit": "kL"}
